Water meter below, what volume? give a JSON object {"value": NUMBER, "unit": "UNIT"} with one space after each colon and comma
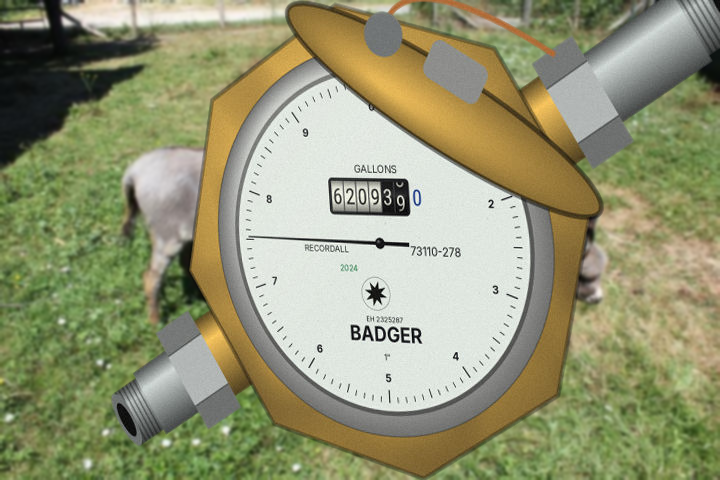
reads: {"value": 6209387.5, "unit": "gal"}
